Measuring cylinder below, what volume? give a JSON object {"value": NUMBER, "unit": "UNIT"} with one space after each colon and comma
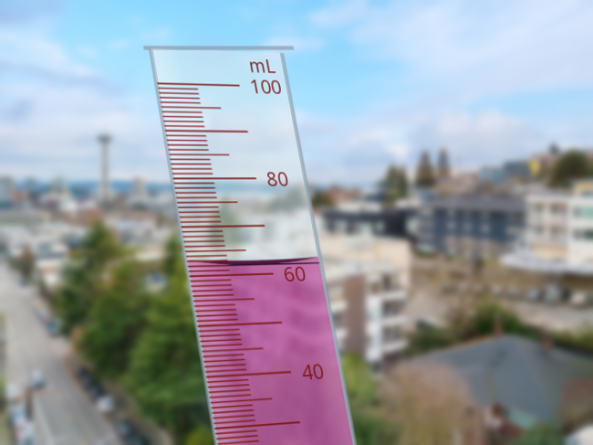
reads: {"value": 62, "unit": "mL"}
